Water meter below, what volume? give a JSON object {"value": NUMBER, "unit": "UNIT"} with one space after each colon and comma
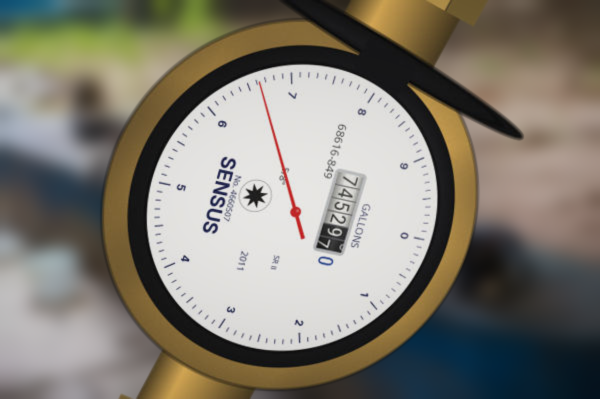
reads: {"value": 7452966.6, "unit": "gal"}
